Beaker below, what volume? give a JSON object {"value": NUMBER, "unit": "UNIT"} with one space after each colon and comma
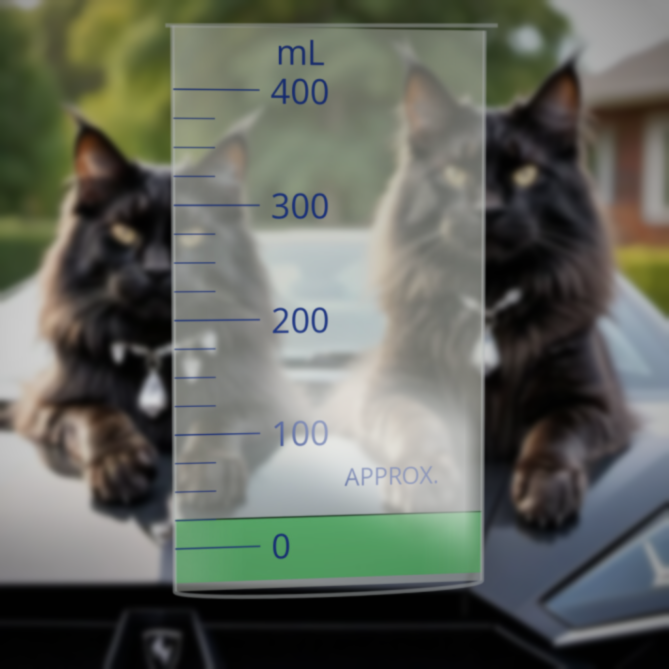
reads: {"value": 25, "unit": "mL"}
